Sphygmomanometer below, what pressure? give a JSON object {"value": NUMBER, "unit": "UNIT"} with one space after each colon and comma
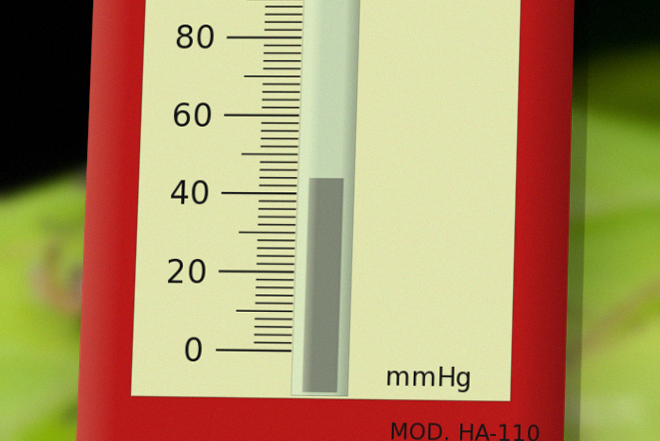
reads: {"value": 44, "unit": "mmHg"}
